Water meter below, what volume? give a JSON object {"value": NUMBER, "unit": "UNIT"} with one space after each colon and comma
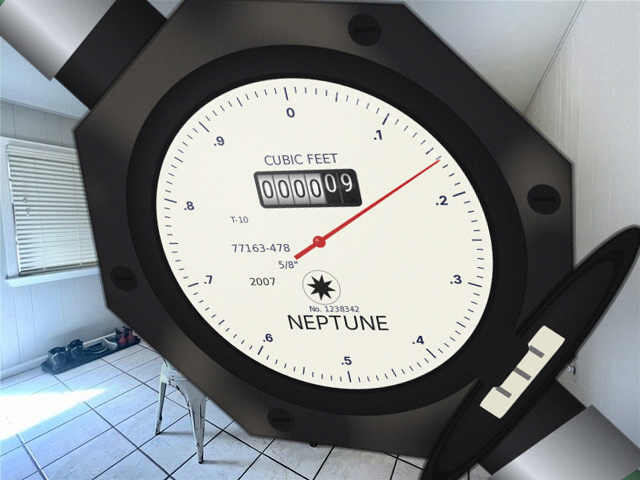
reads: {"value": 9.16, "unit": "ft³"}
